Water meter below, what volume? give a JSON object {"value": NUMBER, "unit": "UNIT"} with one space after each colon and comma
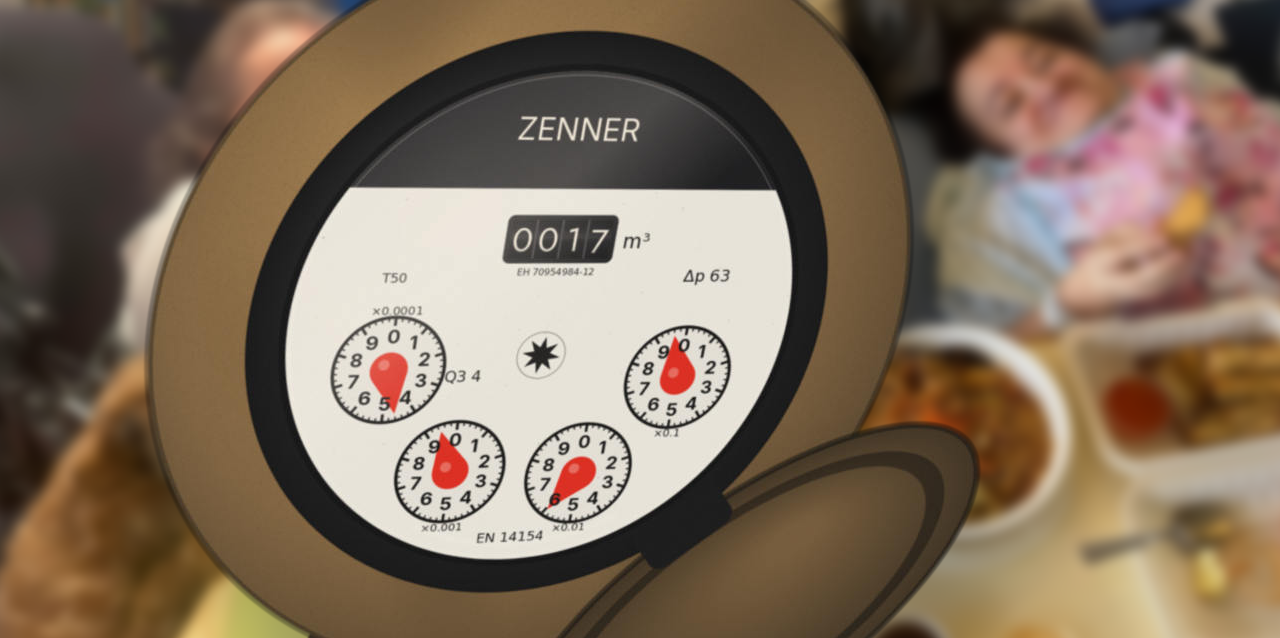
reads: {"value": 16.9594, "unit": "m³"}
